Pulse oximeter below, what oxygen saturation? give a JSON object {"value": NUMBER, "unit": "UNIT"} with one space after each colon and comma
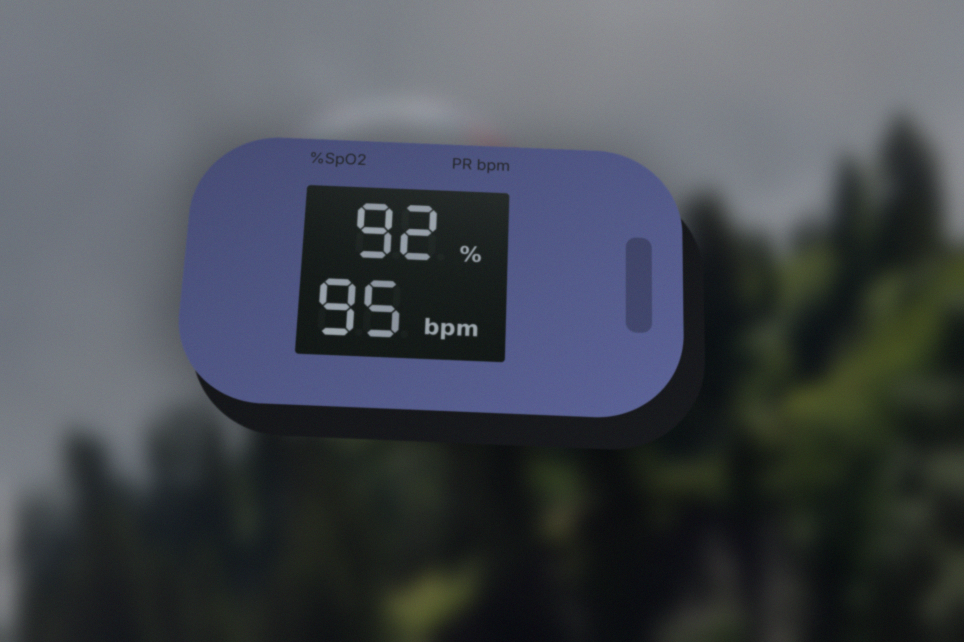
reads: {"value": 92, "unit": "%"}
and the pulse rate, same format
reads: {"value": 95, "unit": "bpm"}
